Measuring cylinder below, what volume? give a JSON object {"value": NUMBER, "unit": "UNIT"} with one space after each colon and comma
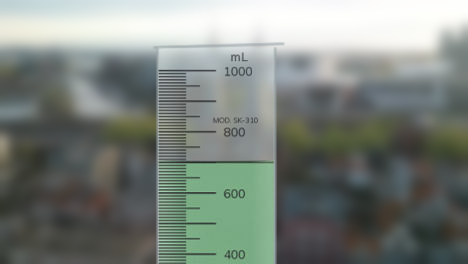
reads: {"value": 700, "unit": "mL"}
